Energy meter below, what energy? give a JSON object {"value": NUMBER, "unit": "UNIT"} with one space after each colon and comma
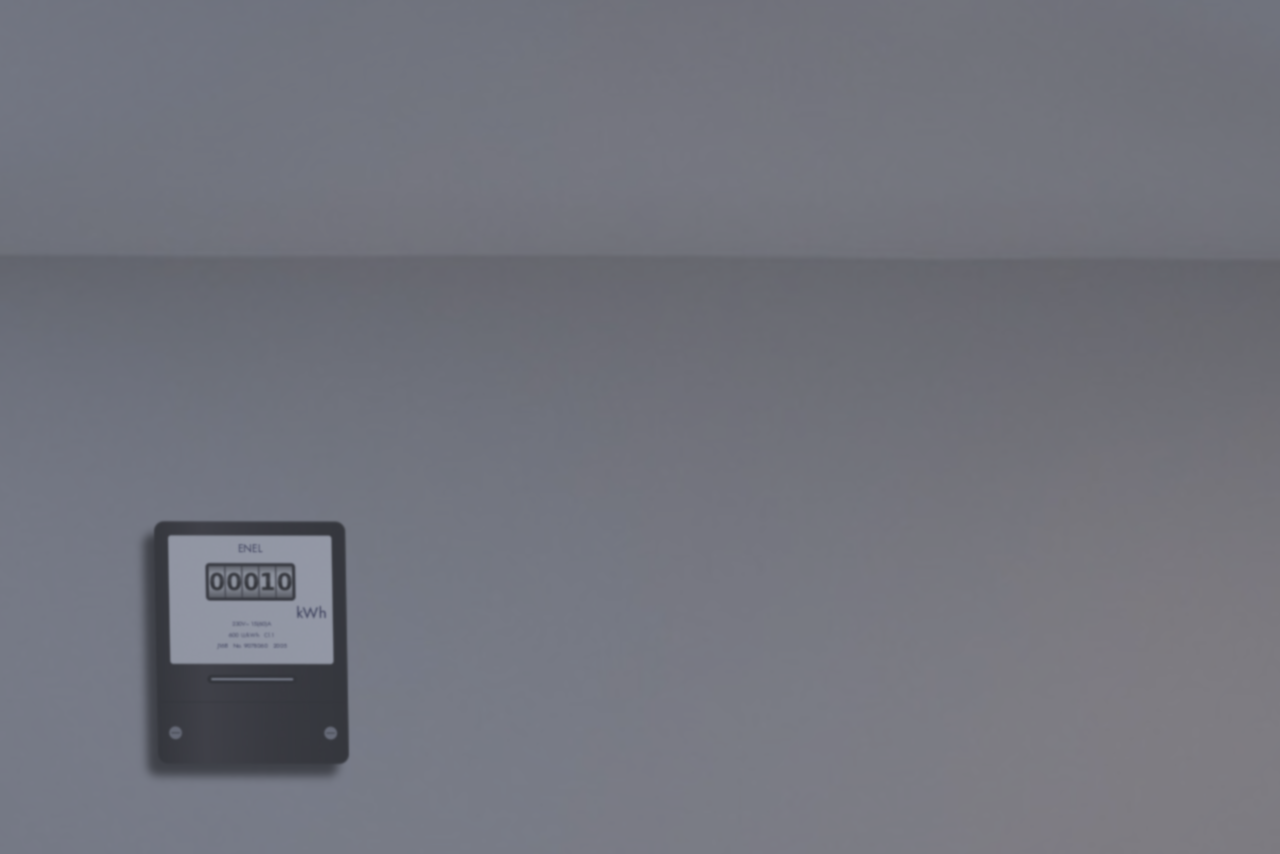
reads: {"value": 10, "unit": "kWh"}
